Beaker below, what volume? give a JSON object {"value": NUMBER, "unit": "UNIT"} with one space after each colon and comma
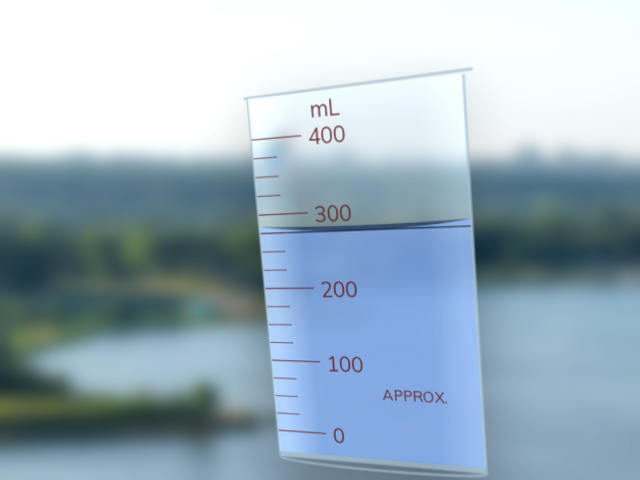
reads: {"value": 275, "unit": "mL"}
